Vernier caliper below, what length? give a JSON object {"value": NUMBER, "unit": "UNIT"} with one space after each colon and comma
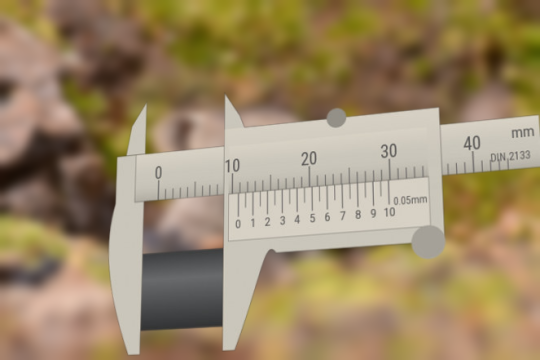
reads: {"value": 10.8, "unit": "mm"}
